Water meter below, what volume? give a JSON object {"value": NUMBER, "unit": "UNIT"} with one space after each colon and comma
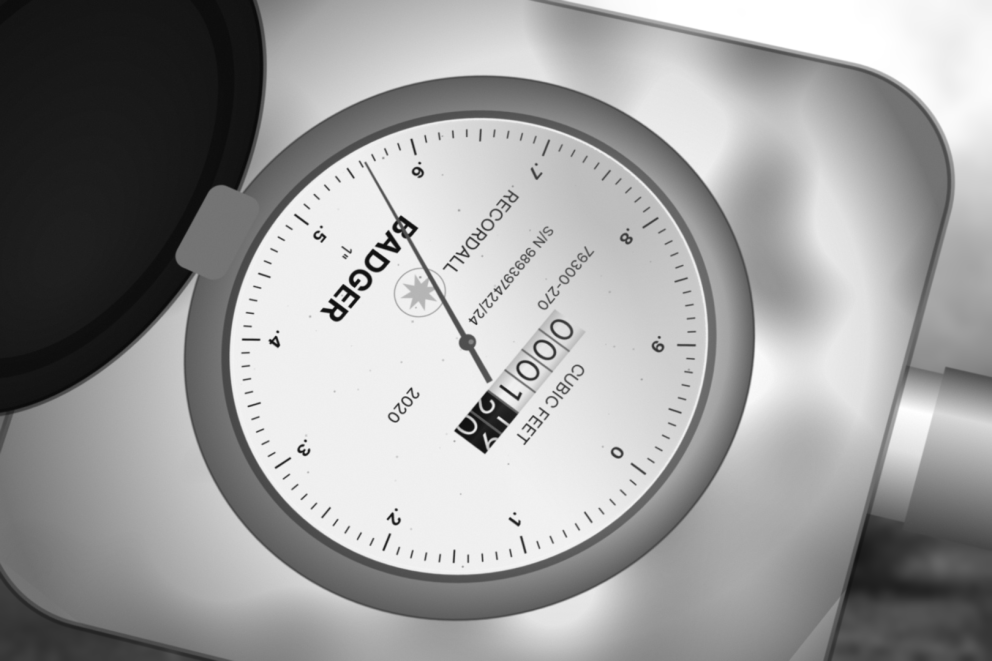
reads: {"value": 119.56, "unit": "ft³"}
